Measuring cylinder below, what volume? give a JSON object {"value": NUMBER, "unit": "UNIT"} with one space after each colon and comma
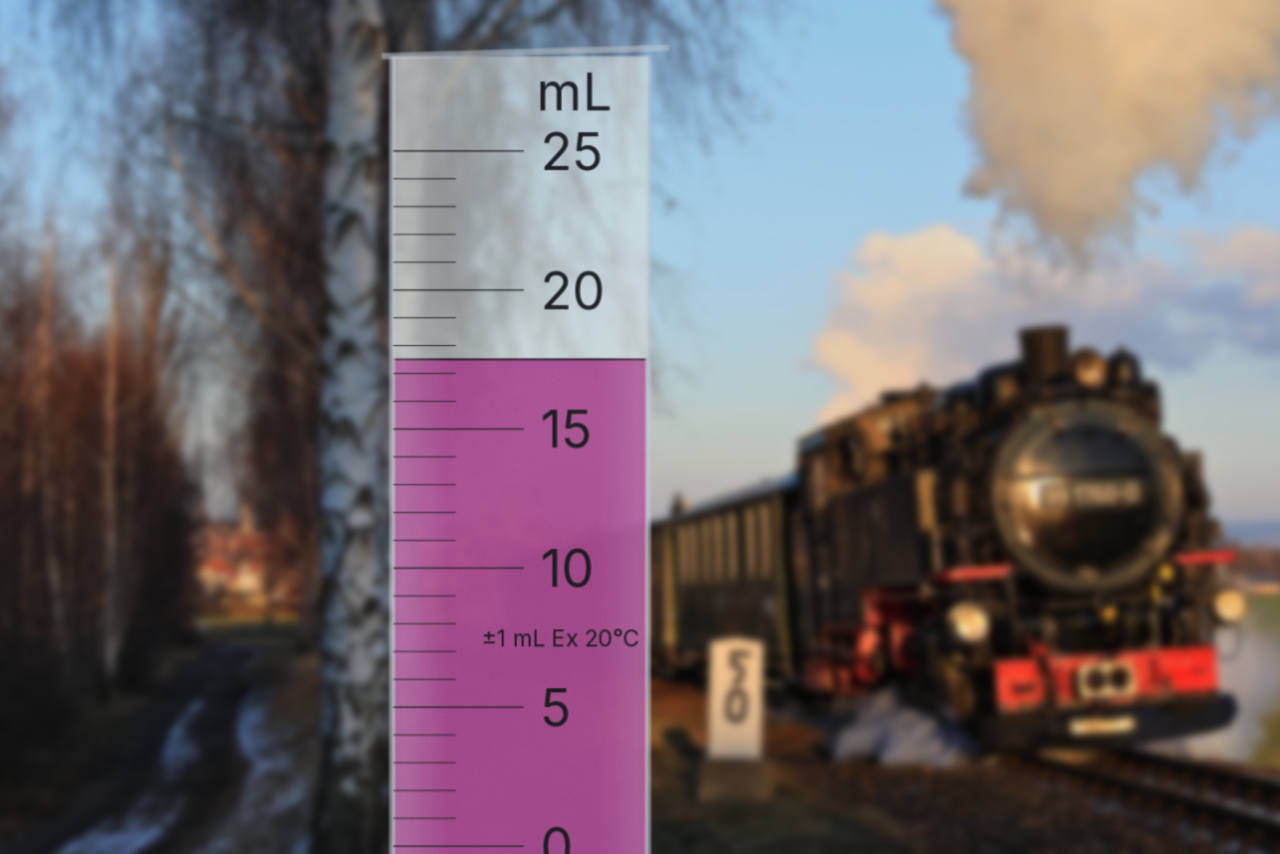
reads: {"value": 17.5, "unit": "mL"}
